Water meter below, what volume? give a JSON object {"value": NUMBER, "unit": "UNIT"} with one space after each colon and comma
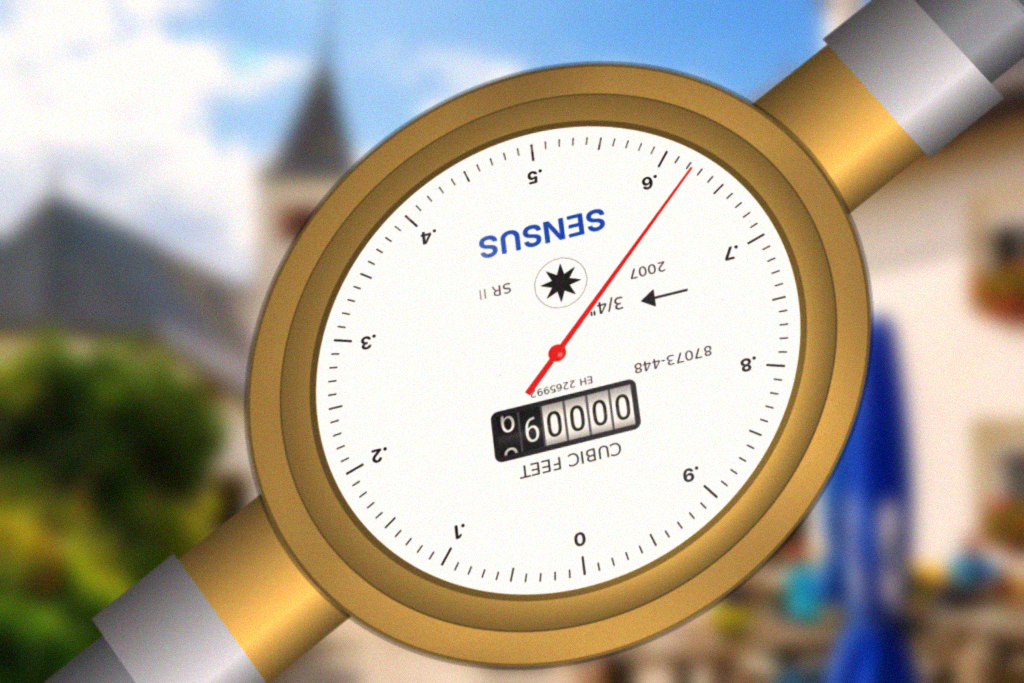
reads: {"value": 98.62, "unit": "ft³"}
